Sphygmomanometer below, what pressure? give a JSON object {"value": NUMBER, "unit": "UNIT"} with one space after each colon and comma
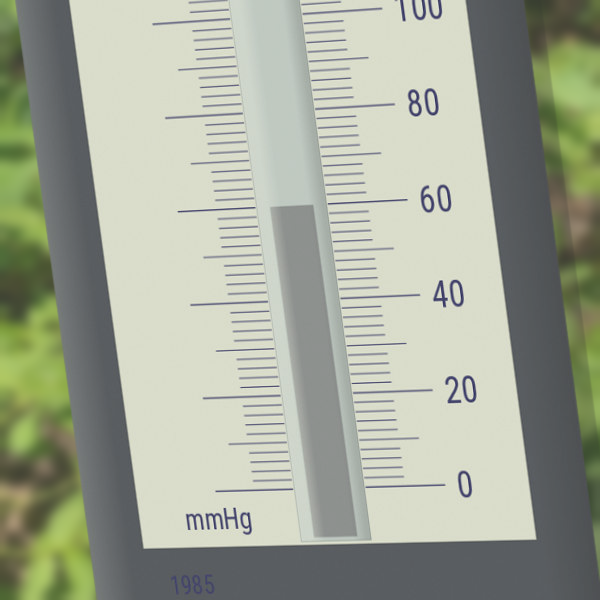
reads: {"value": 60, "unit": "mmHg"}
